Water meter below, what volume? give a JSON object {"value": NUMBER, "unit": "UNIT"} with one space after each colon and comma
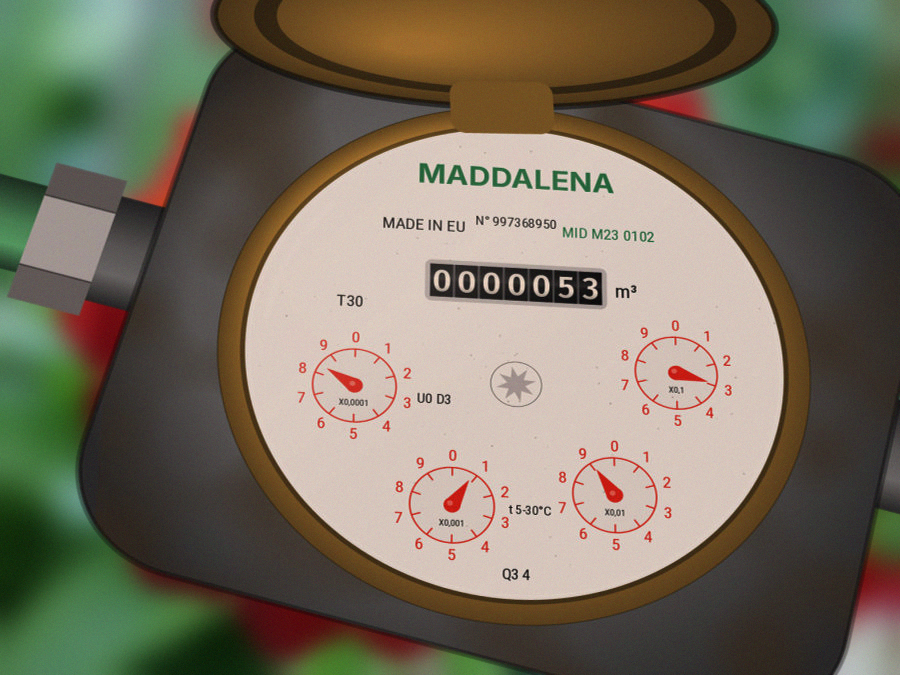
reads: {"value": 53.2908, "unit": "m³"}
